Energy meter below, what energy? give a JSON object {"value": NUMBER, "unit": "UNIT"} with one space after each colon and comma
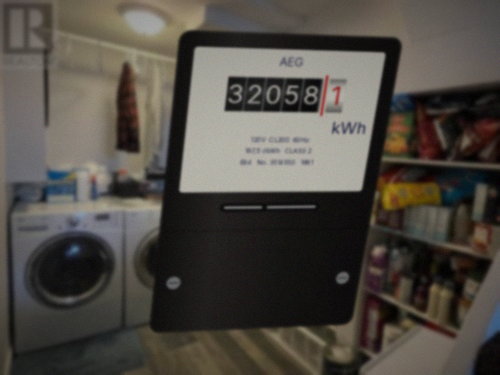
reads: {"value": 32058.1, "unit": "kWh"}
